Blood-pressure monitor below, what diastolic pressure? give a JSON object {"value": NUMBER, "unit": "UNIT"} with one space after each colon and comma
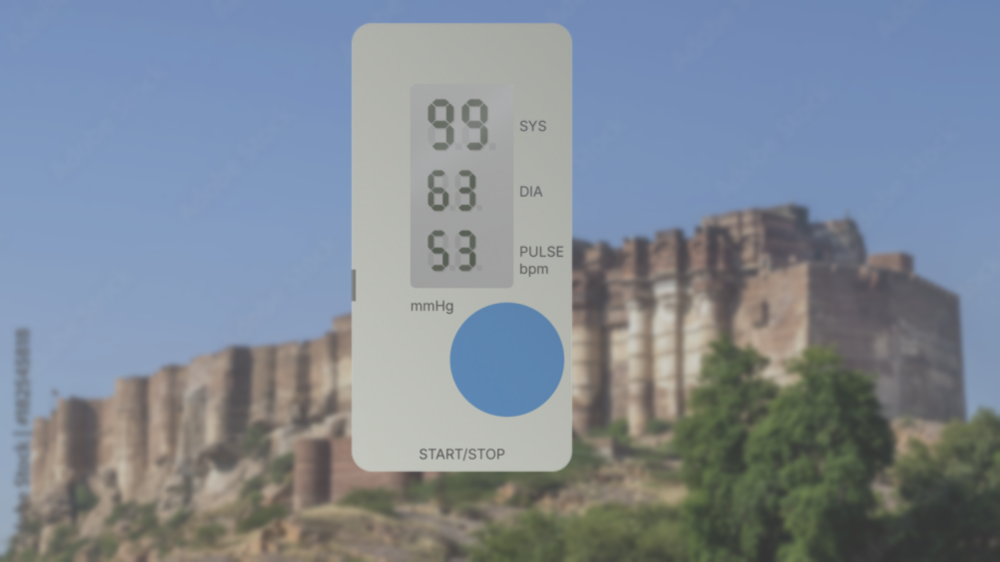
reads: {"value": 63, "unit": "mmHg"}
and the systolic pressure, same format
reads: {"value": 99, "unit": "mmHg"}
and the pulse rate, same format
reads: {"value": 53, "unit": "bpm"}
